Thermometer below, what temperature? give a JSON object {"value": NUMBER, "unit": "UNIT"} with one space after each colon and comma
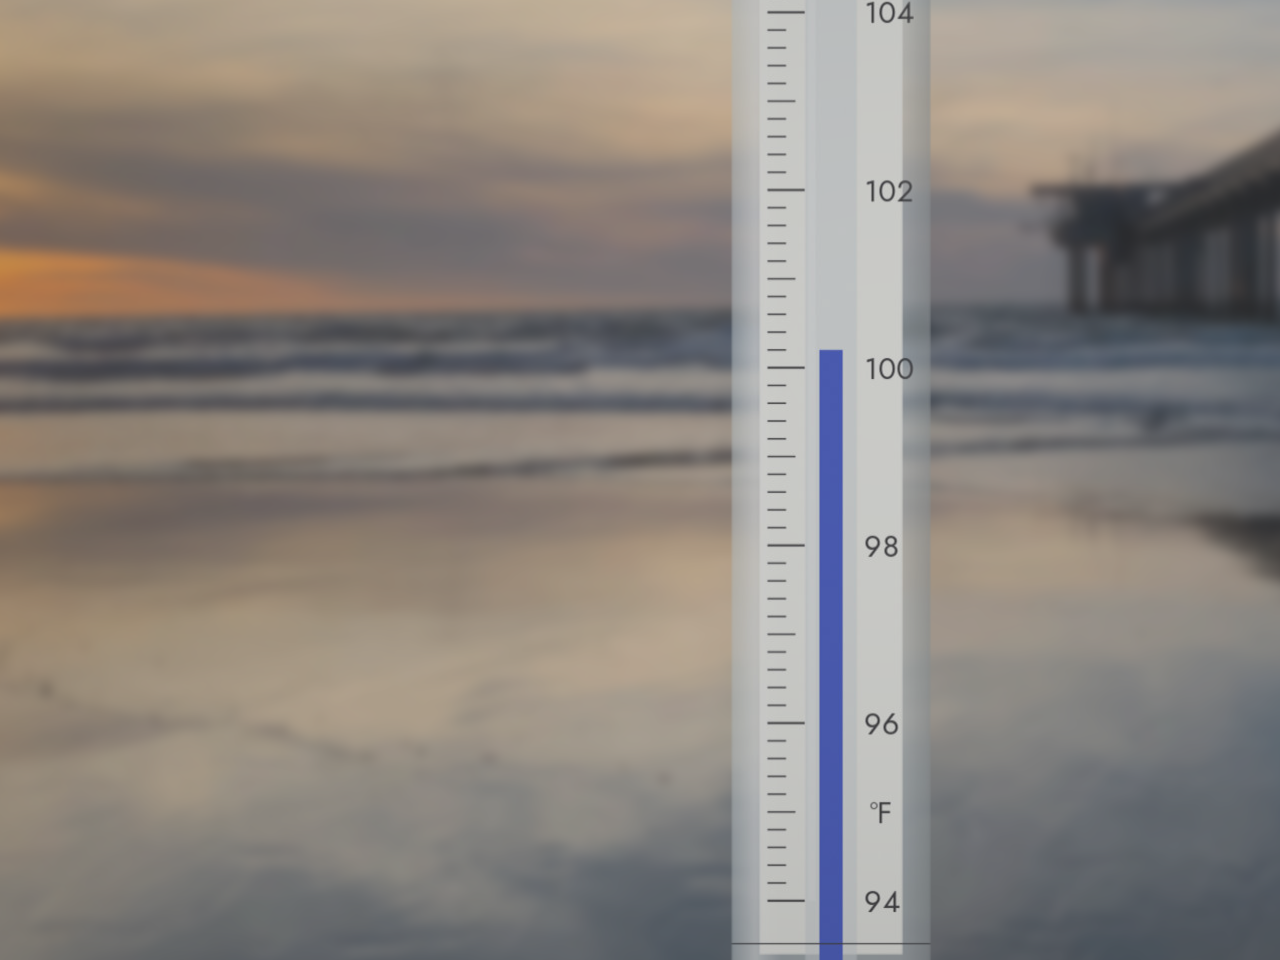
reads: {"value": 100.2, "unit": "°F"}
